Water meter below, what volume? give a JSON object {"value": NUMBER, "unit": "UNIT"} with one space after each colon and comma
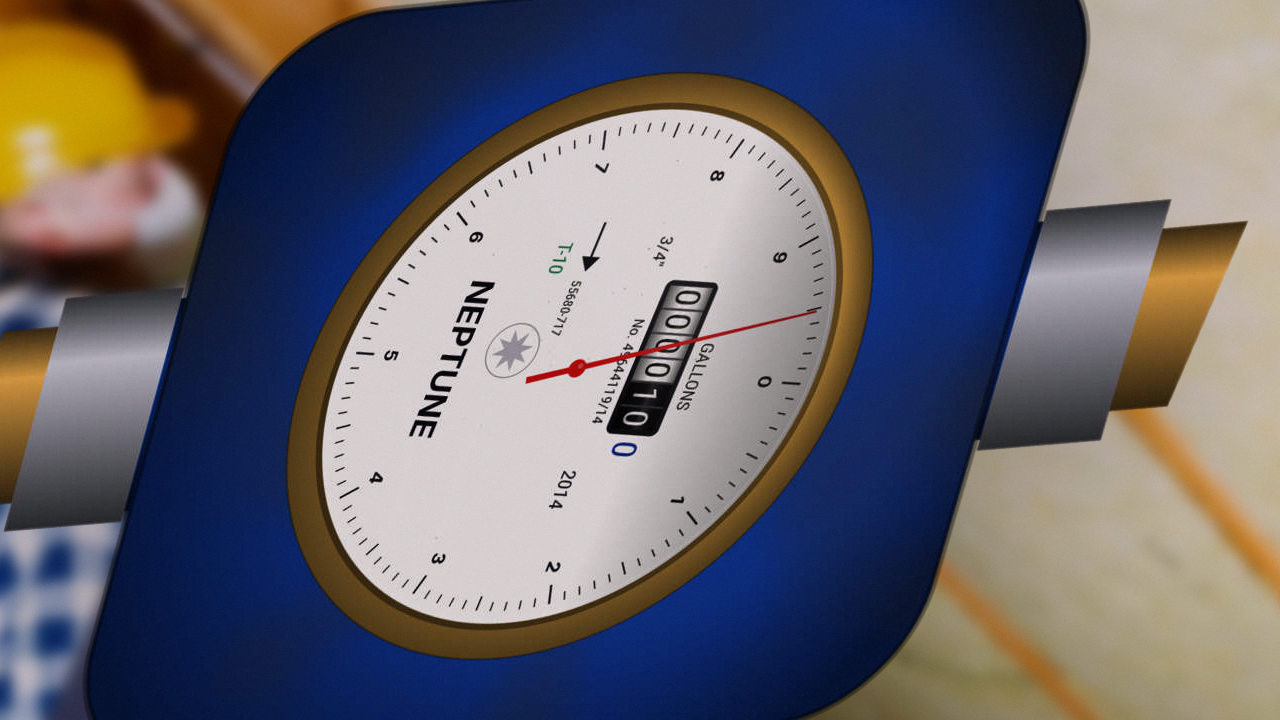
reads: {"value": 99.5, "unit": "gal"}
